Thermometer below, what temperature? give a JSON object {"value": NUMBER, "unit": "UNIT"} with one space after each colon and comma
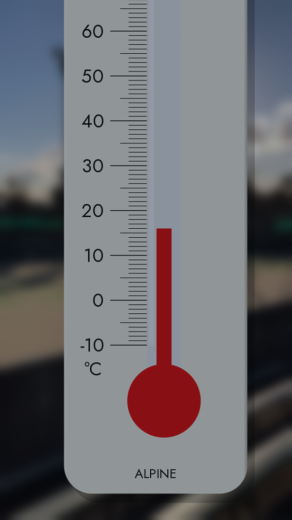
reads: {"value": 16, "unit": "°C"}
